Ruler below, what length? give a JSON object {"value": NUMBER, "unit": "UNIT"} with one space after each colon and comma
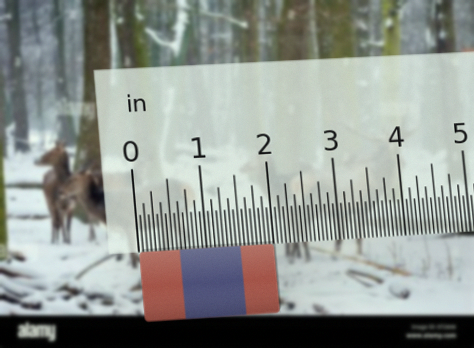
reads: {"value": 2, "unit": "in"}
